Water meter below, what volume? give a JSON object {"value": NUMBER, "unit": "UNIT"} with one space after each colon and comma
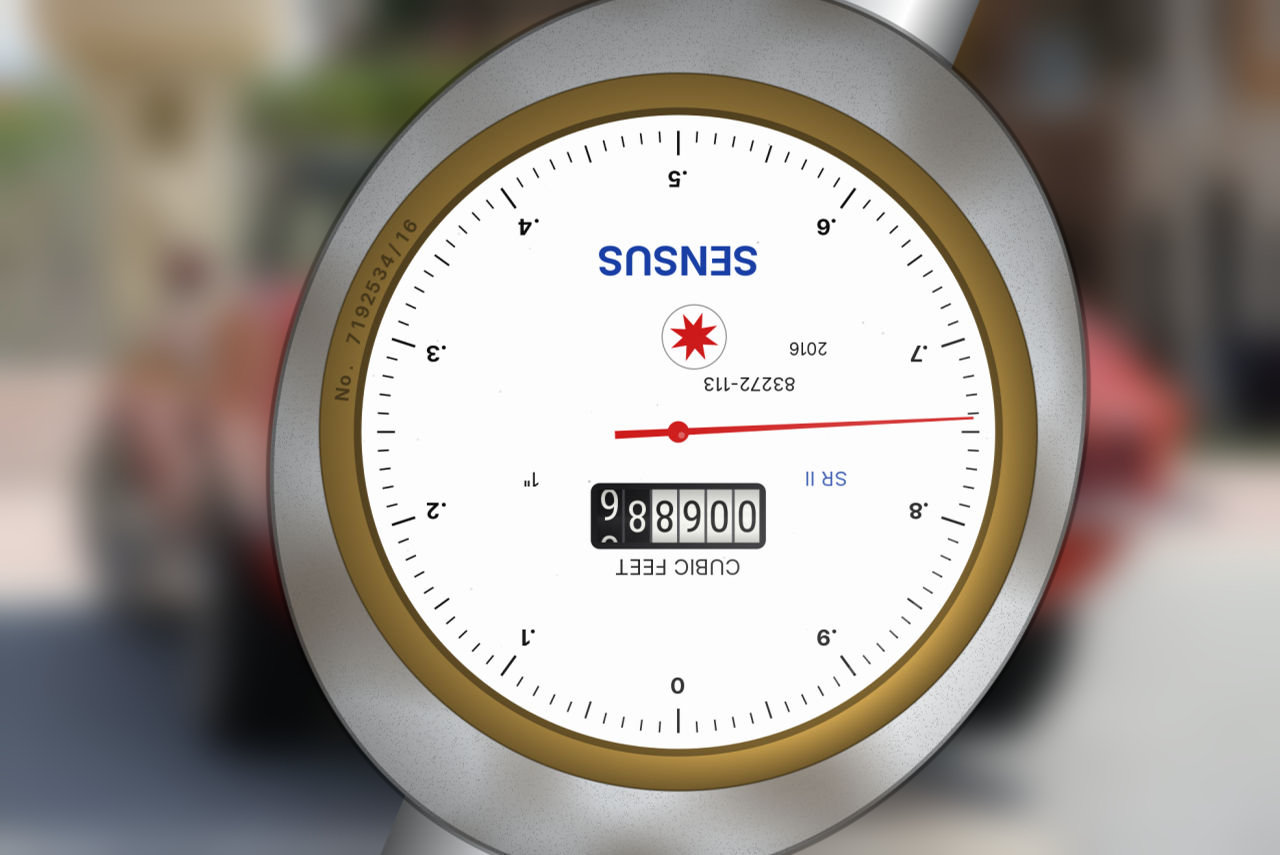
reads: {"value": 6885.74, "unit": "ft³"}
